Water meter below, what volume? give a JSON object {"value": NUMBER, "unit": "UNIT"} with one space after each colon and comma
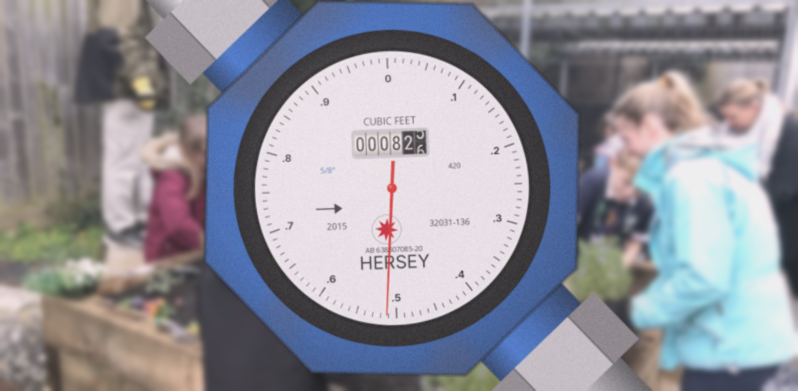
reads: {"value": 825.51, "unit": "ft³"}
